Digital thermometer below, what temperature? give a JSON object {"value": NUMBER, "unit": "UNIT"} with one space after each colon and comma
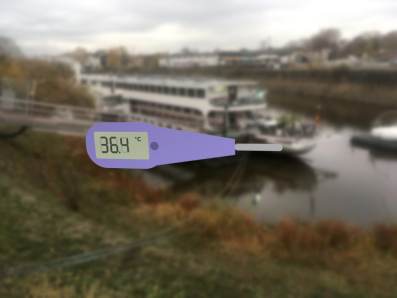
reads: {"value": 36.4, "unit": "°C"}
